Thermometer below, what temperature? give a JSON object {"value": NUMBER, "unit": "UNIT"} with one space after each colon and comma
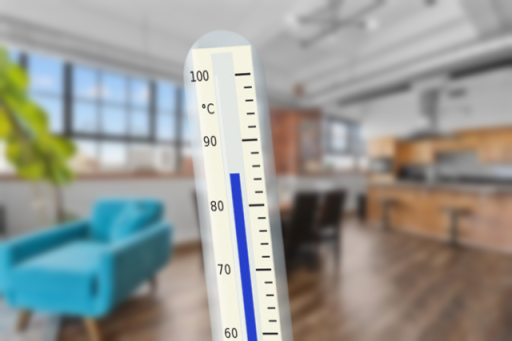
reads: {"value": 85, "unit": "°C"}
